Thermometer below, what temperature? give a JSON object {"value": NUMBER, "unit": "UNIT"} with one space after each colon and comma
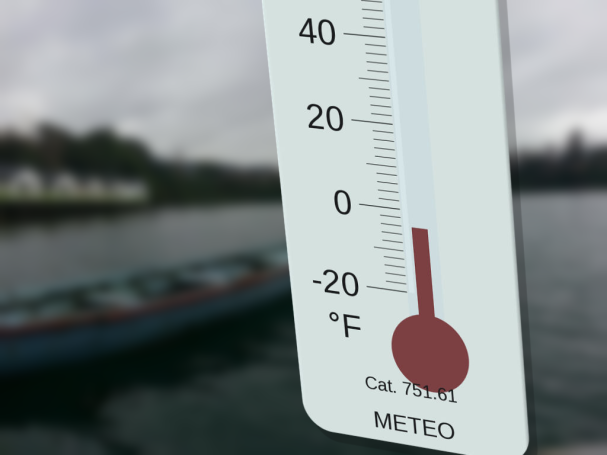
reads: {"value": -4, "unit": "°F"}
